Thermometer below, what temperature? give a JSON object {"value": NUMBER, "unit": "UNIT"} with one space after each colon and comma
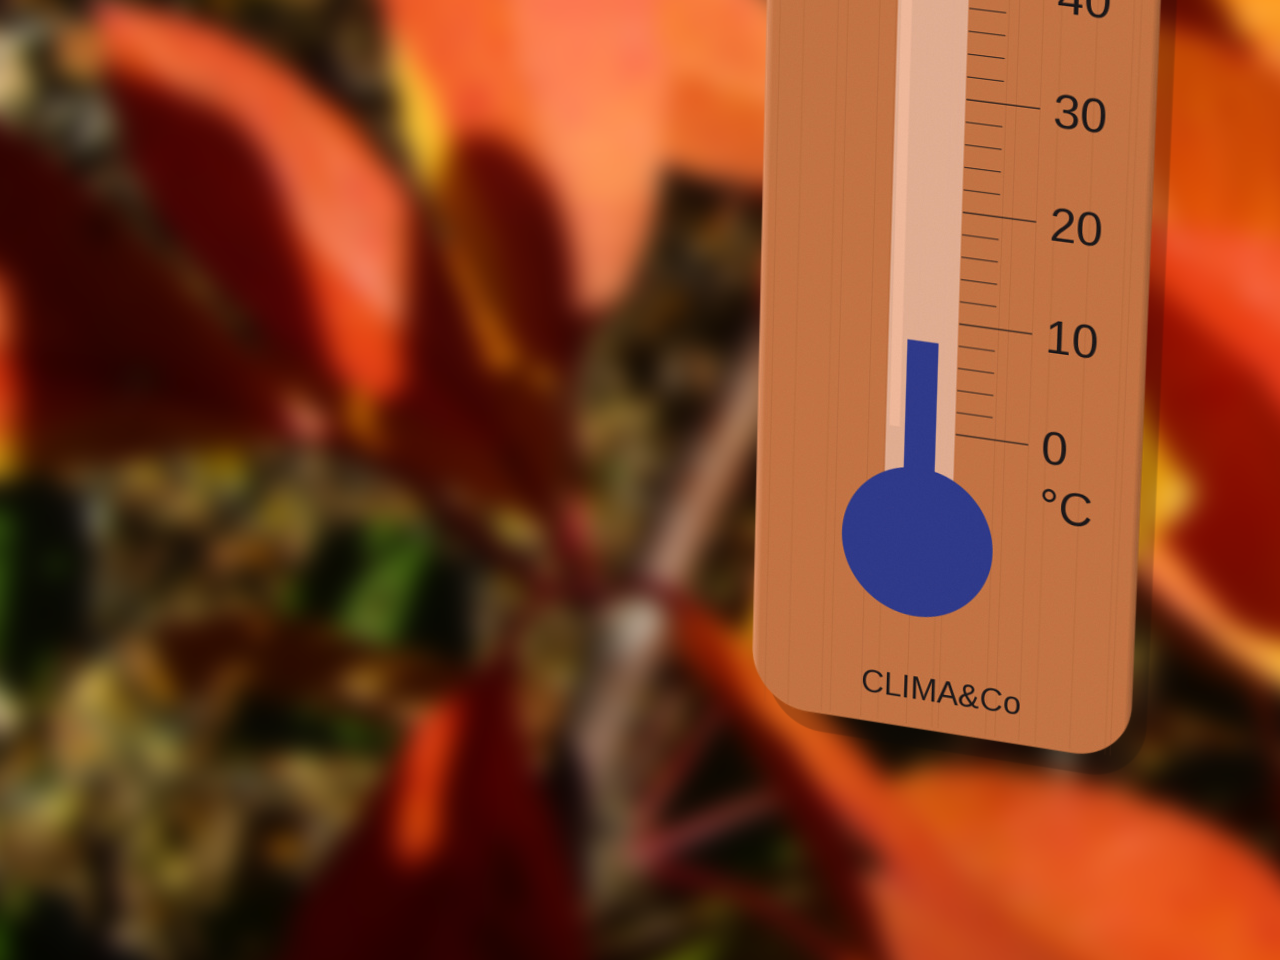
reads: {"value": 8, "unit": "°C"}
